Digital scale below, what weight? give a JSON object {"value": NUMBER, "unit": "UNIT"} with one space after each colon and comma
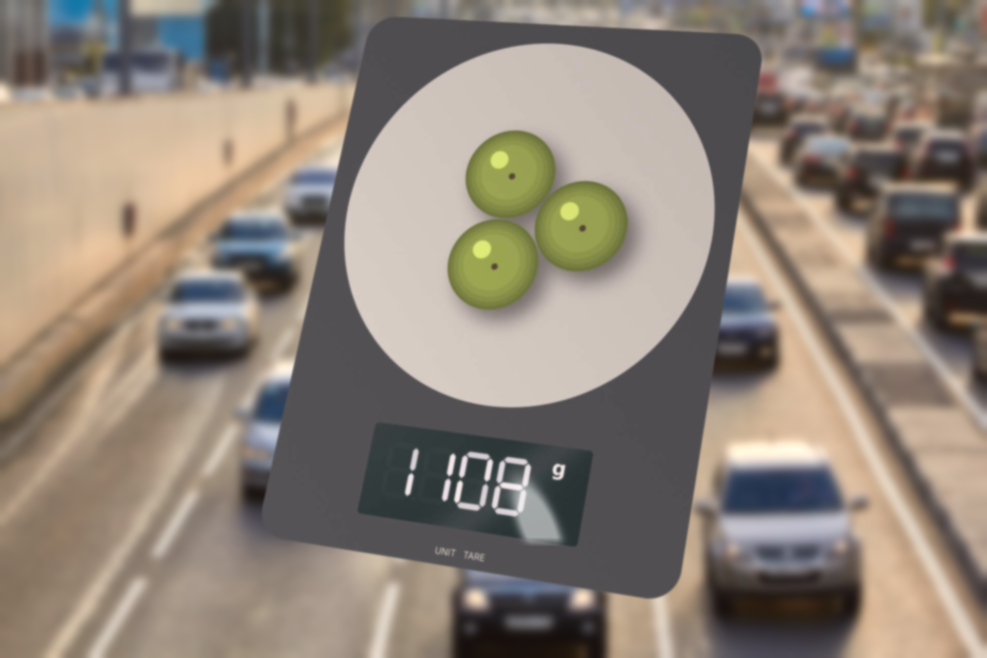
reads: {"value": 1108, "unit": "g"}
